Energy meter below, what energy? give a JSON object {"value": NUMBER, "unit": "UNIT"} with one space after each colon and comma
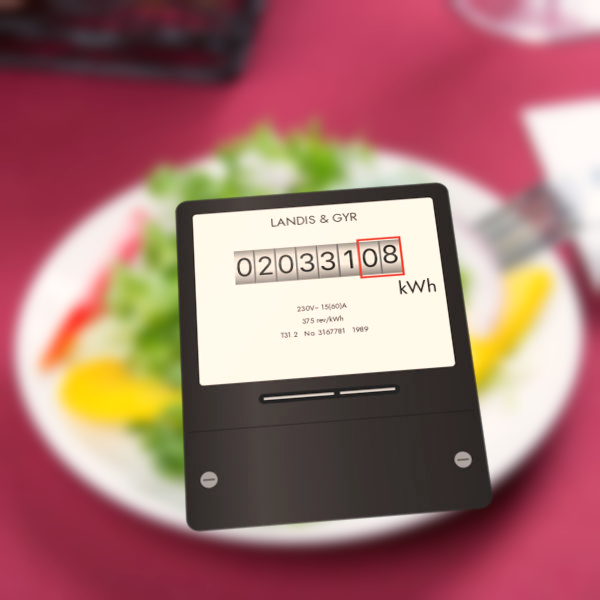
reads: {"value": 20331.08, "unit": "kWh"}
